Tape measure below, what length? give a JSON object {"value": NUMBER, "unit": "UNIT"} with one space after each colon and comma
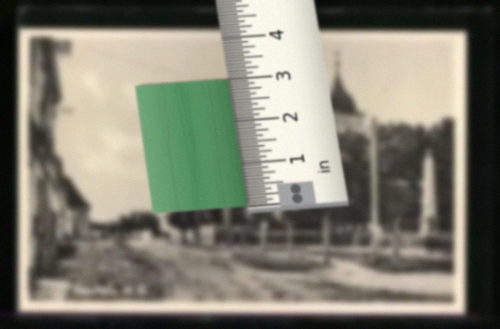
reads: {"value": 3, "unit": "in"}
